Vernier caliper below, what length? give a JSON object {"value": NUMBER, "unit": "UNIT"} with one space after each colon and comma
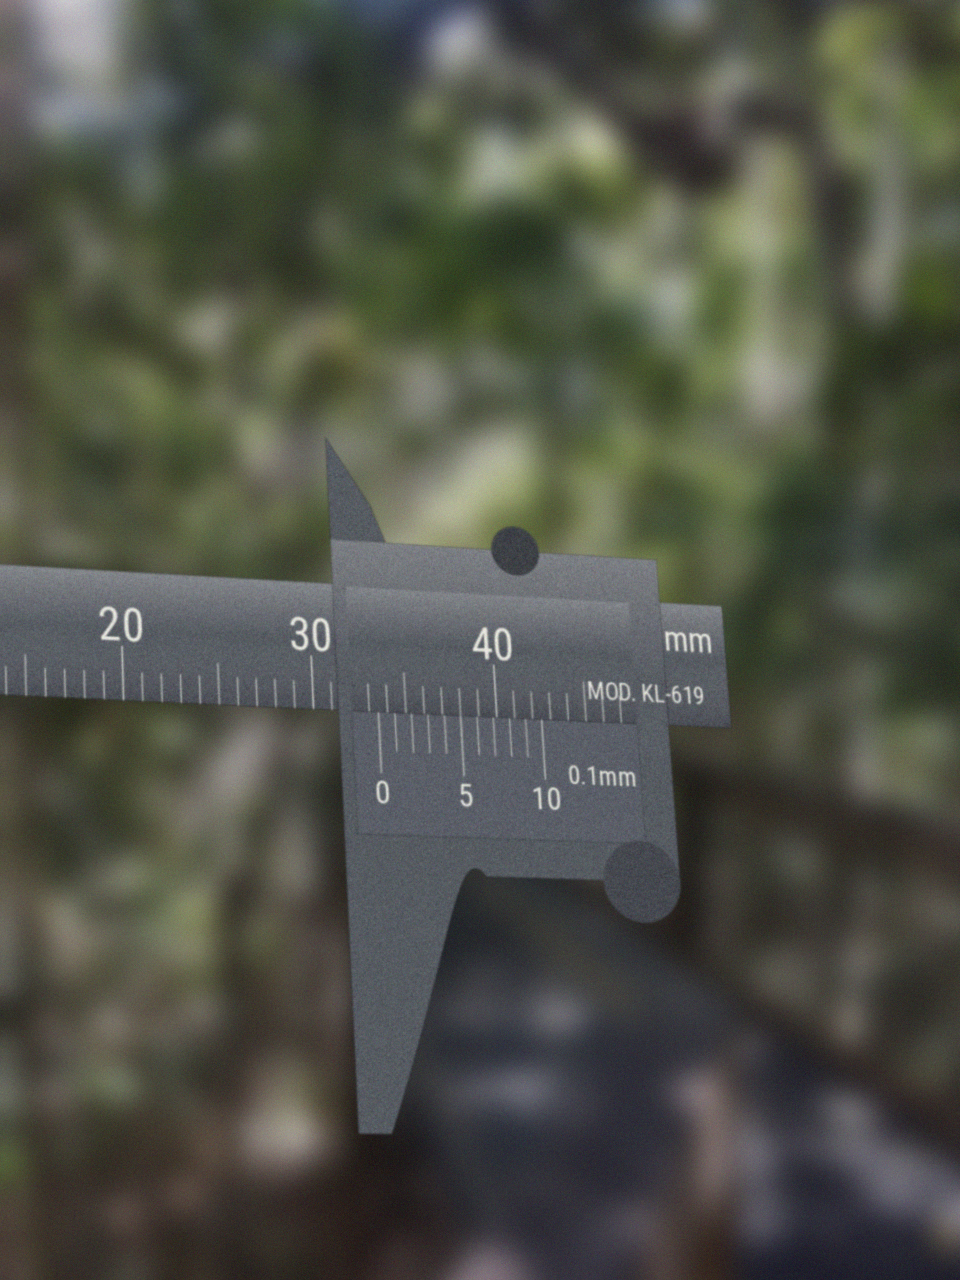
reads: {"value": 33.5, "unit": "mm"}
